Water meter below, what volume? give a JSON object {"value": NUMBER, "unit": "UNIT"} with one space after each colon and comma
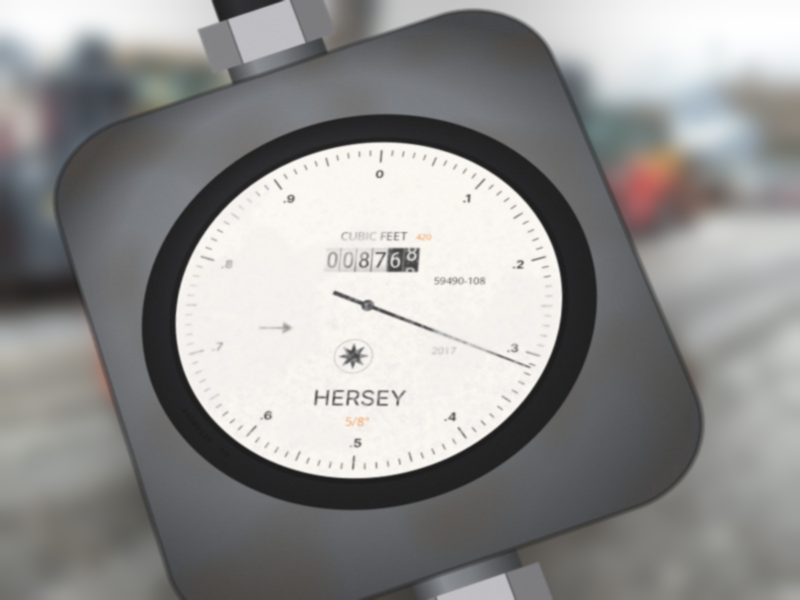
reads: {"value": 8768.31, "unit": "ft³"}
